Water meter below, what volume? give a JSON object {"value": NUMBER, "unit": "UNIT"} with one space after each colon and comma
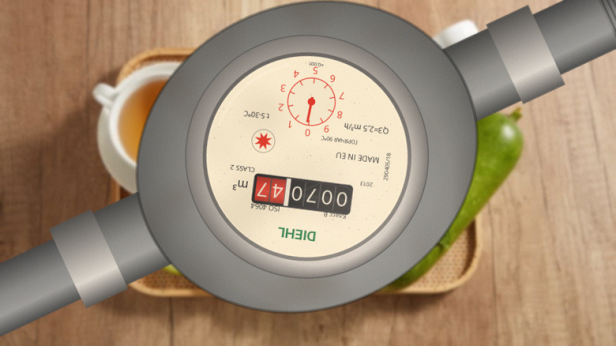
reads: {"value": 70.470, "unit": "m³"}
